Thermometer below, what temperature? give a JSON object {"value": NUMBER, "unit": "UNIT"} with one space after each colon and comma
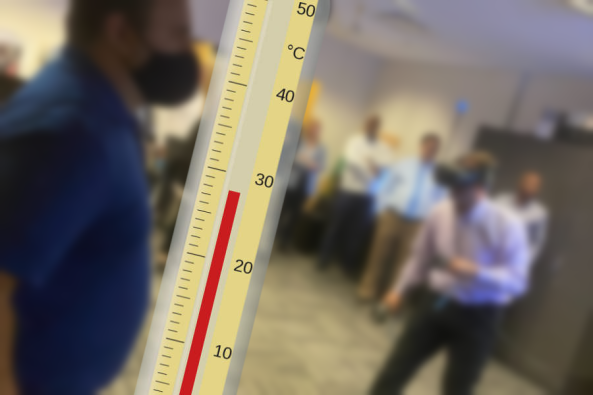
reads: {"value": 28, "unit": "°C"}
